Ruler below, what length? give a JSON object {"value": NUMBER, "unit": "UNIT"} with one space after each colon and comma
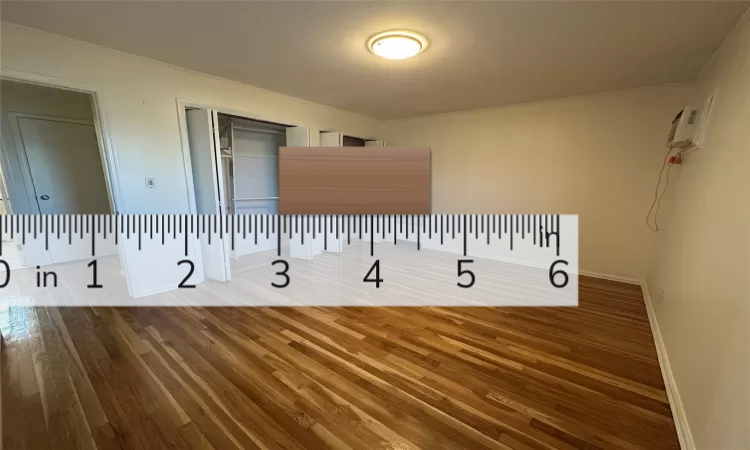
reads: {"value": 1.625, "unit": "in"}
